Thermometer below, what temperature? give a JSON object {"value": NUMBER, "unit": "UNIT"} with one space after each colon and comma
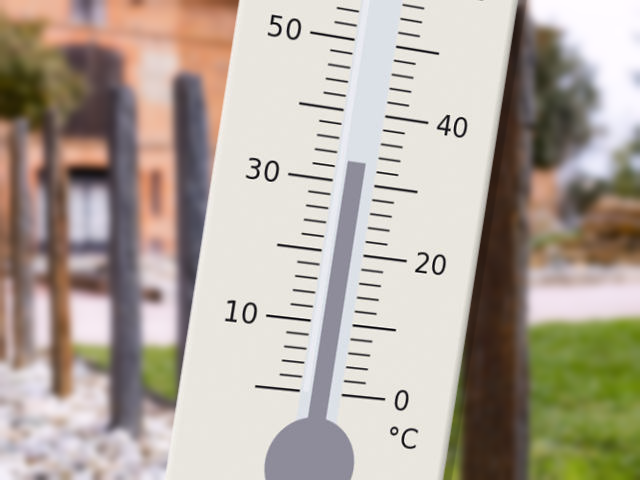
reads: {"value": 33, "unit": "°C"}
